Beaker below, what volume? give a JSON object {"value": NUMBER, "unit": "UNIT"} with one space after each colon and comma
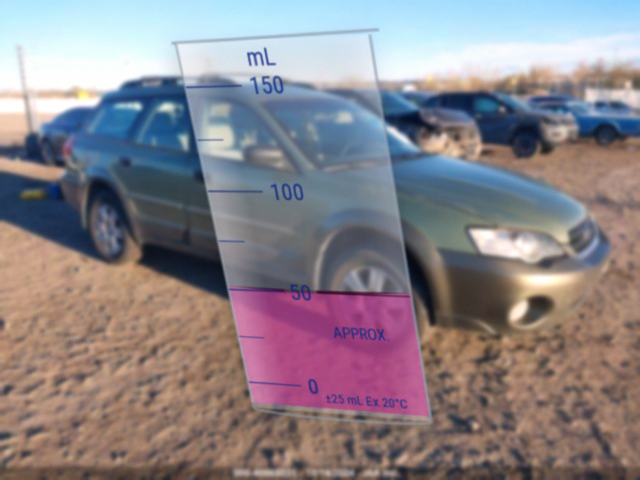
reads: {"value": 50, "unit": "mL"}
